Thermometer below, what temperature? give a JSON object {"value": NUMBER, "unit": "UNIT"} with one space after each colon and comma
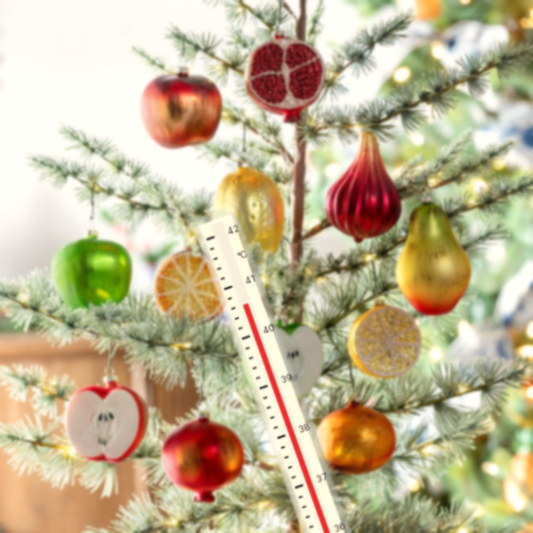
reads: {"value": 40.6, "unit": "°C"}
